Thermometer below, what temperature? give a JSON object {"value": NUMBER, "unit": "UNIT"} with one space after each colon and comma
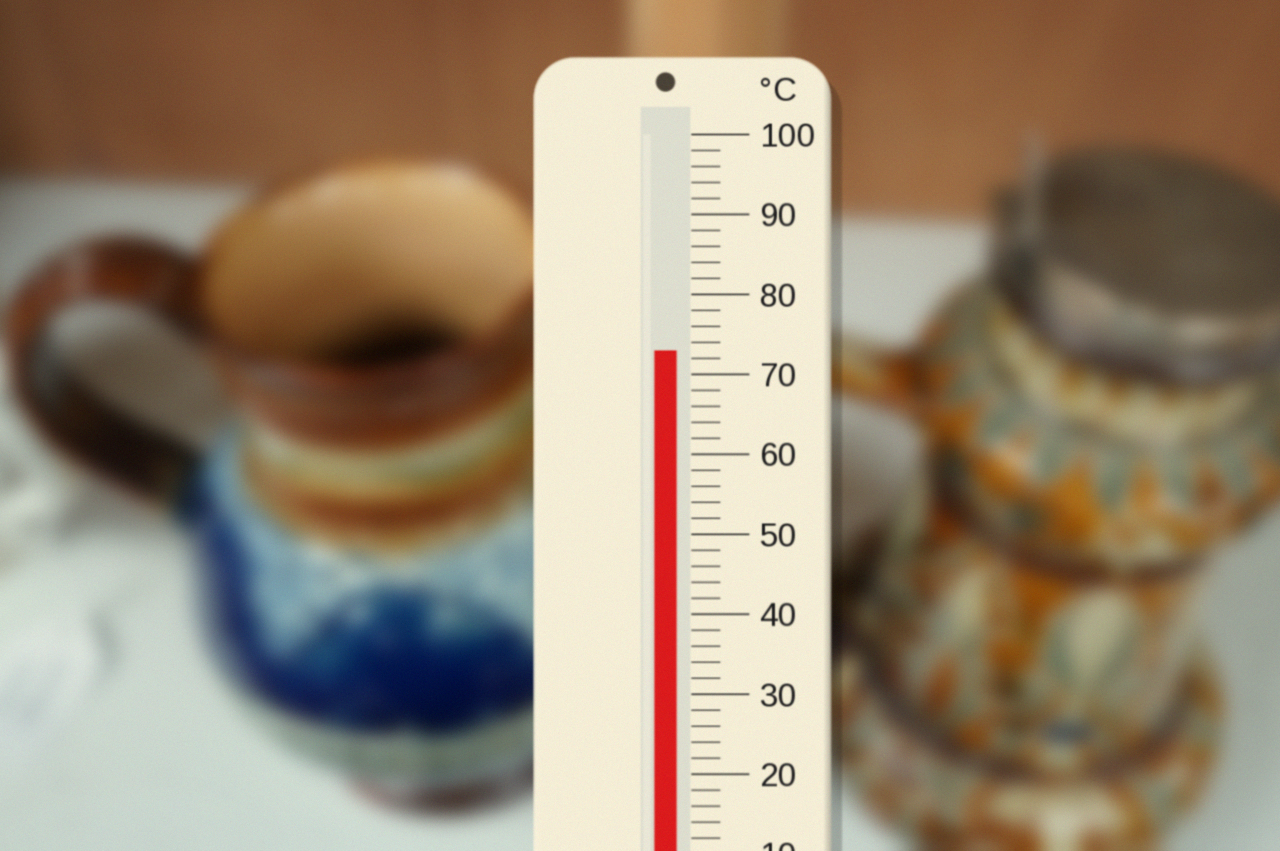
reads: {"value": 73, "unit": "°C"}
